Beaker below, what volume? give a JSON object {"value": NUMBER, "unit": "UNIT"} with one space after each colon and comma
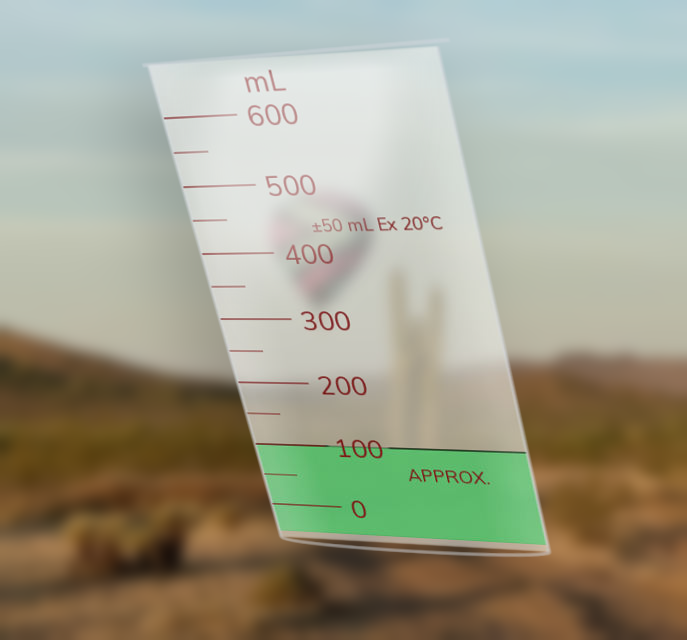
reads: {"value": 100, "unit": "mL"}
